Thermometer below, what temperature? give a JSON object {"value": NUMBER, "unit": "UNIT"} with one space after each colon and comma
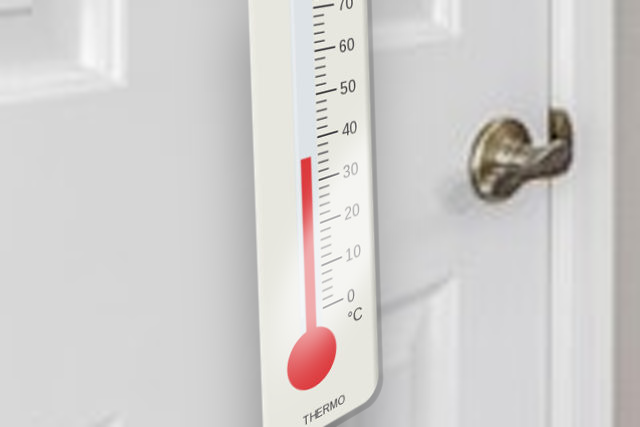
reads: {"value": 36, "unit": "°C"}
